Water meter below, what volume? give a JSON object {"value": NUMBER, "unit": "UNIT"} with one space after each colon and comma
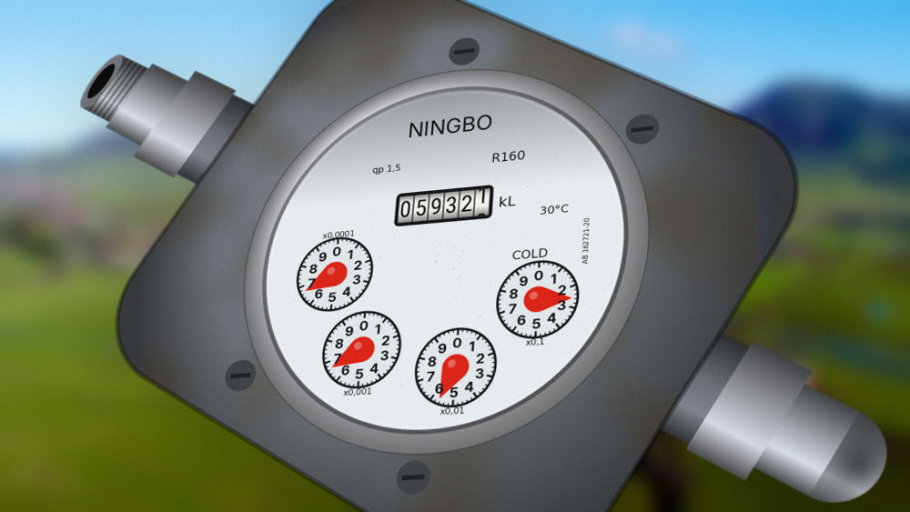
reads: {"value": 59321.2566, "unit": "kL"}
